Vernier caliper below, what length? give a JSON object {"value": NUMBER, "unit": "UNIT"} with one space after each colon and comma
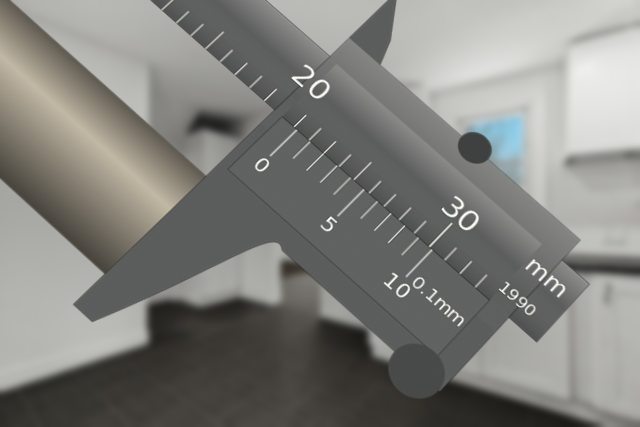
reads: {"value": 21.2, "unit": "mm"}
